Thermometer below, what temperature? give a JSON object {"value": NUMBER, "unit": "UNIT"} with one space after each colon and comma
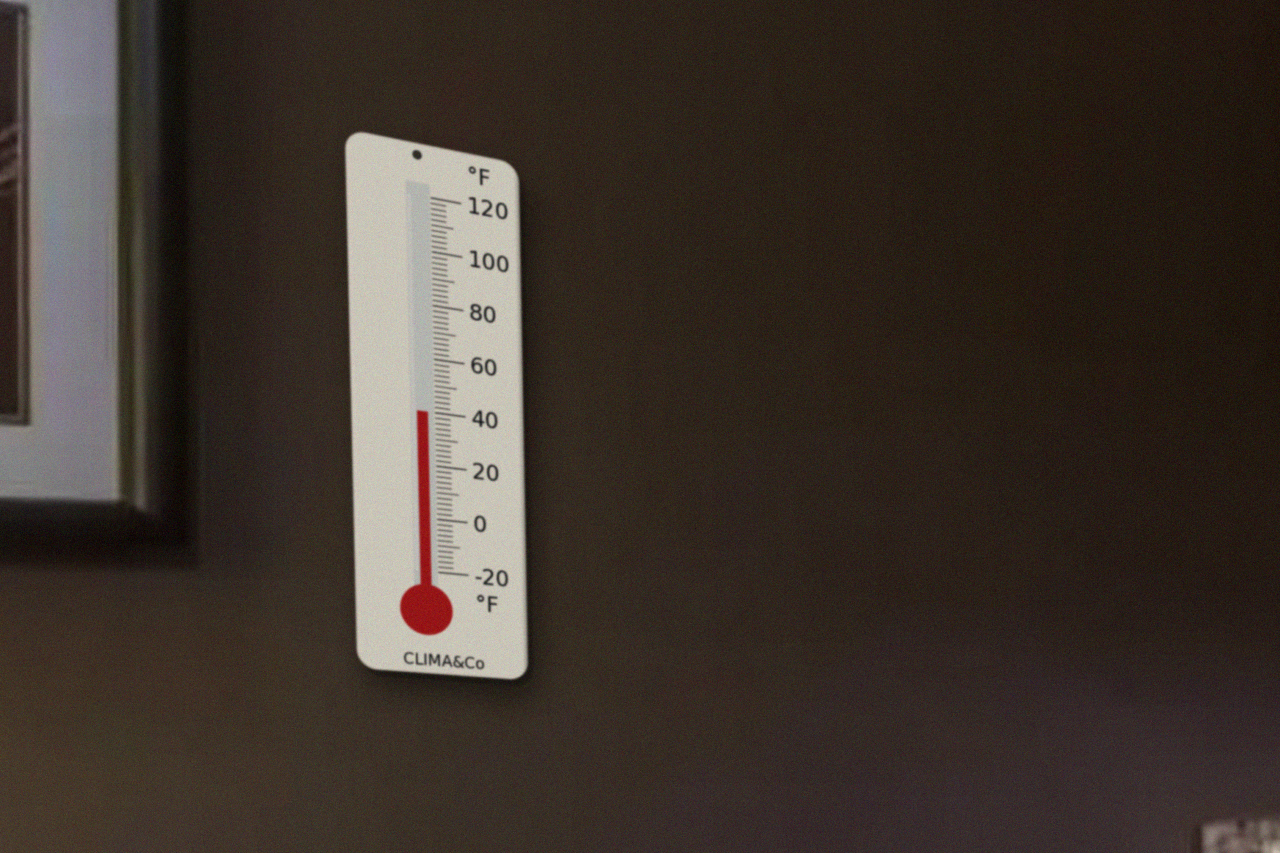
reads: {"value": 40, "unit": "°F"}
